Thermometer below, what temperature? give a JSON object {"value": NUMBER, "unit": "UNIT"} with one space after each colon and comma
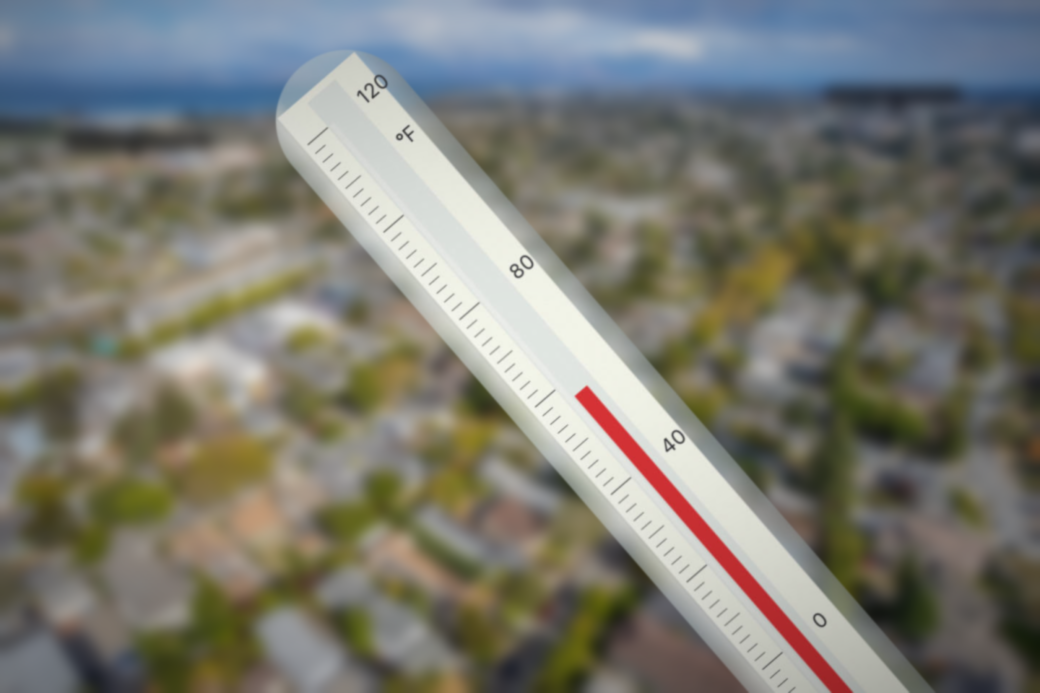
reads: {"value": 57, "unit": "°F"}
